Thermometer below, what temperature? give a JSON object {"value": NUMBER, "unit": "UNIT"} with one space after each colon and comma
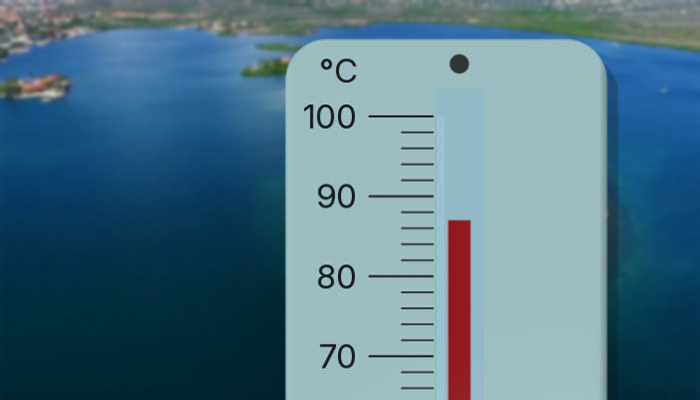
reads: {"value": 87, "unit": "°C"}
